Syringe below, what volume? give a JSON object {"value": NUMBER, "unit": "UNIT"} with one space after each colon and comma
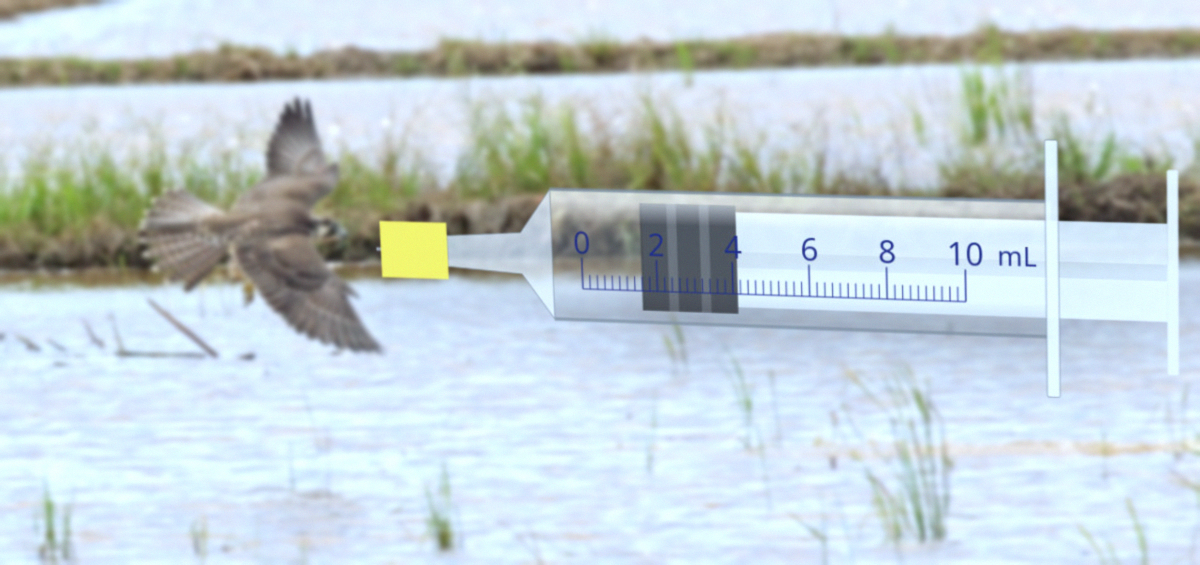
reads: {"value": 1.6, "unit": "mL"}
